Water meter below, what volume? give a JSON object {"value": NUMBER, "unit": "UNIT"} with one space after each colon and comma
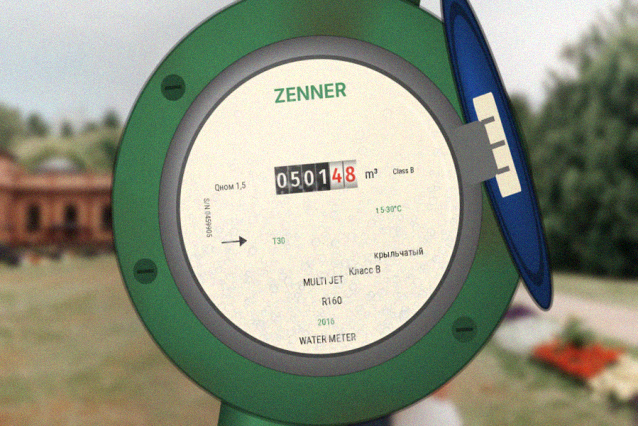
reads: {"value": 501.48, "unit": "m³"}
